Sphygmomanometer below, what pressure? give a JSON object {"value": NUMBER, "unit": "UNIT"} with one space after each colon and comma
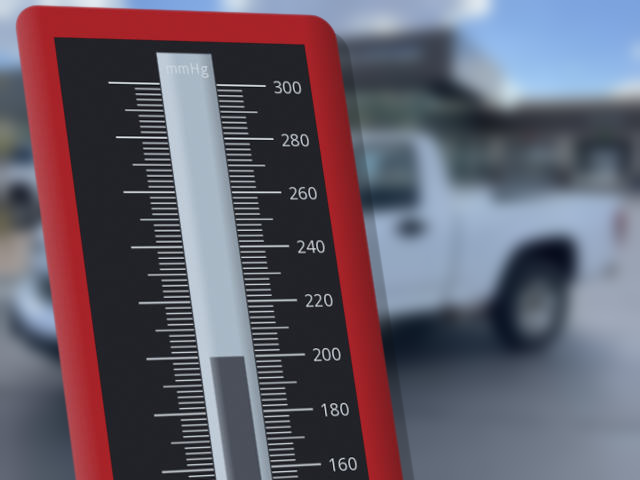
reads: {"value": 200, "unit": "mmHg"}
